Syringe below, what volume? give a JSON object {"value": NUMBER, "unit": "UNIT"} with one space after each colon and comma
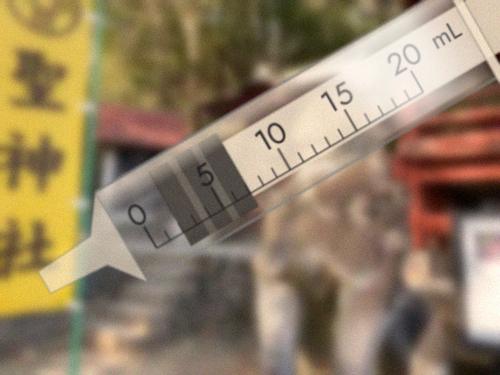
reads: {"value": 2, "unit": "mL"}
